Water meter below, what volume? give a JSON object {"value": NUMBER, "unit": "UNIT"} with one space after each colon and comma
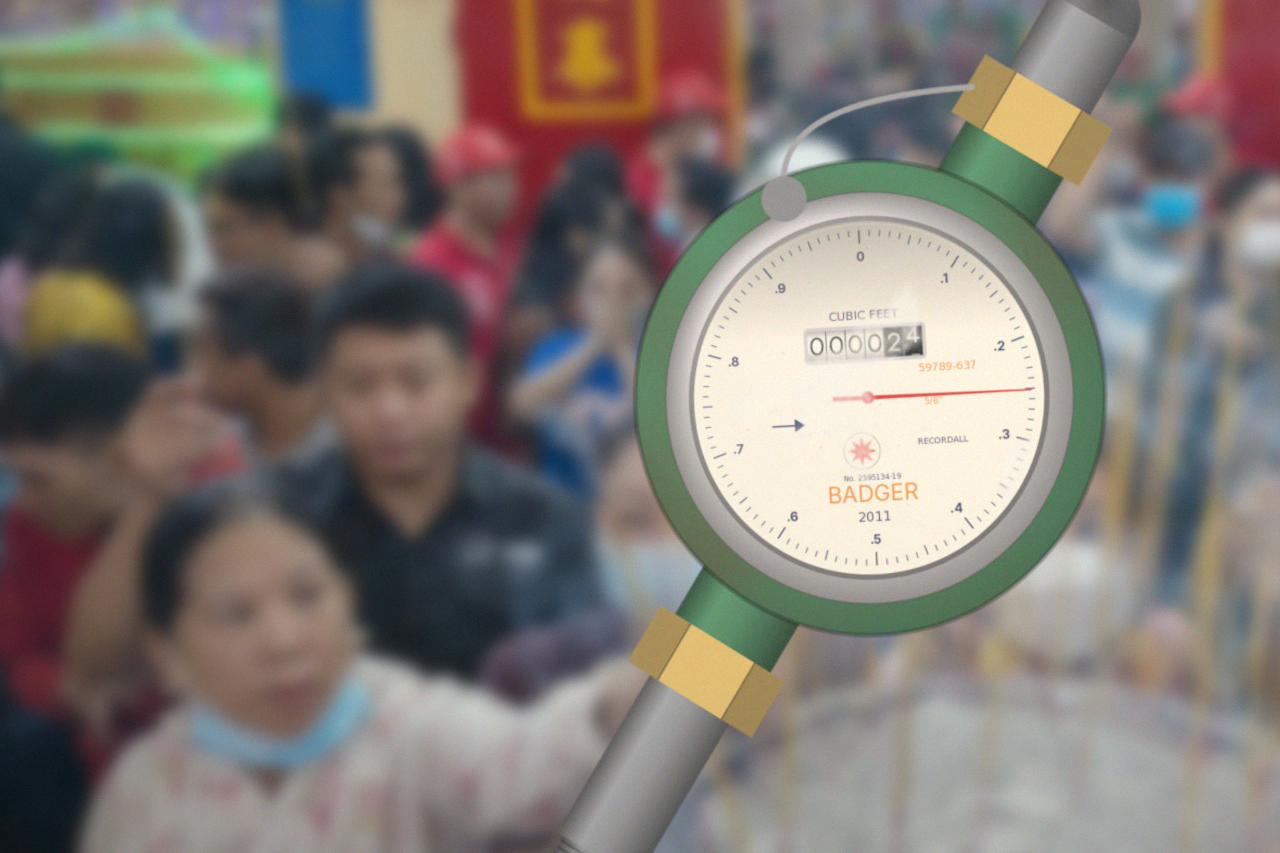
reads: {"value": 24.25, "unit": "ft³"}
